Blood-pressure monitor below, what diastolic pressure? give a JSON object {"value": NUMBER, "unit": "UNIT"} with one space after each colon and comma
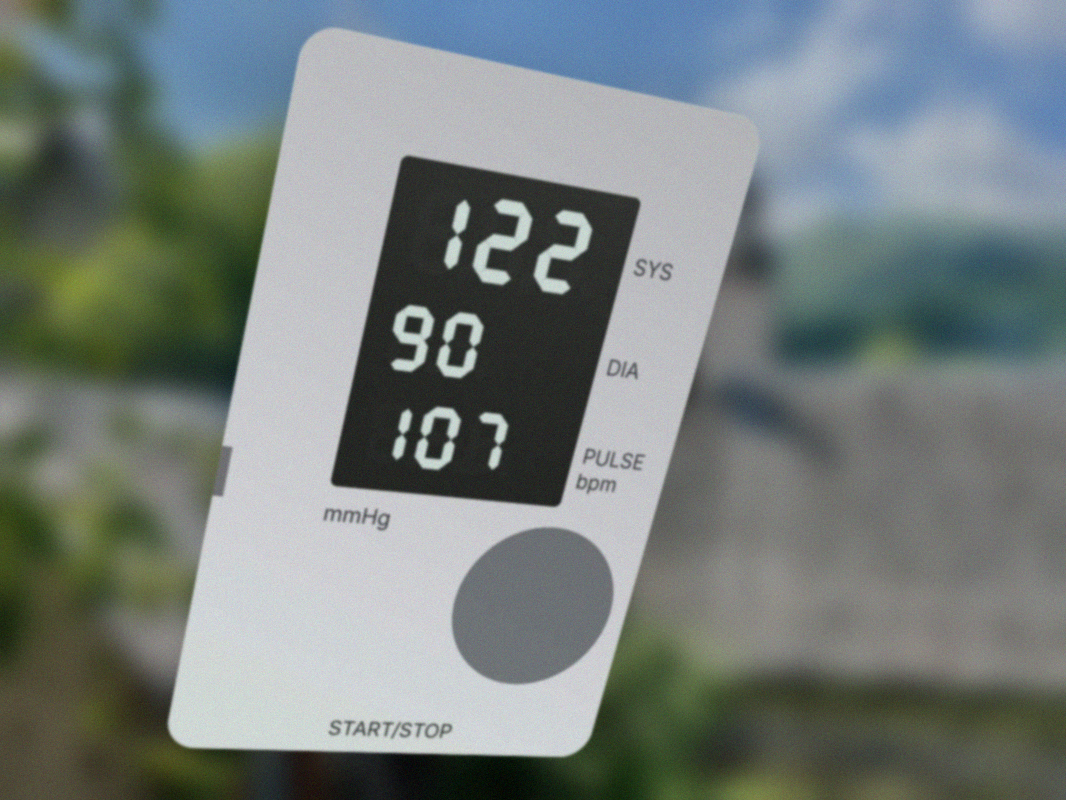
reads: {"value": 90, "unit": "mmHg"}
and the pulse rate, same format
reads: {"value": 107, "unit": "bpm"}
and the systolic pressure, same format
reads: {"value": 122, "unit": "mmHg"}
